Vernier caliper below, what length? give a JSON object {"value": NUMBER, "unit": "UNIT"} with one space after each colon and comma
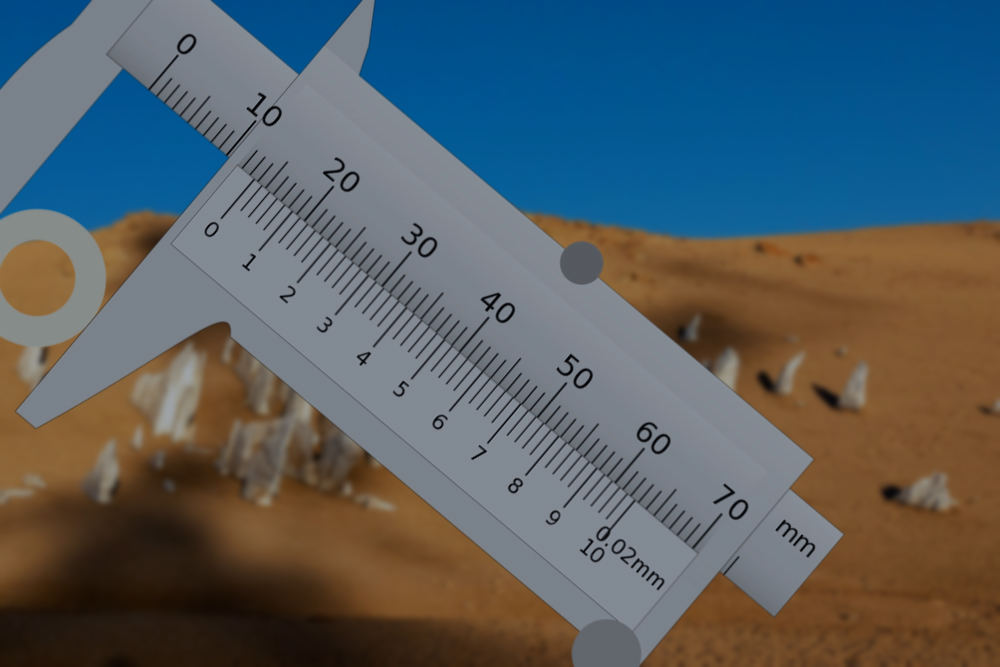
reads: {"value": 13.6, "unit": "mm"}
